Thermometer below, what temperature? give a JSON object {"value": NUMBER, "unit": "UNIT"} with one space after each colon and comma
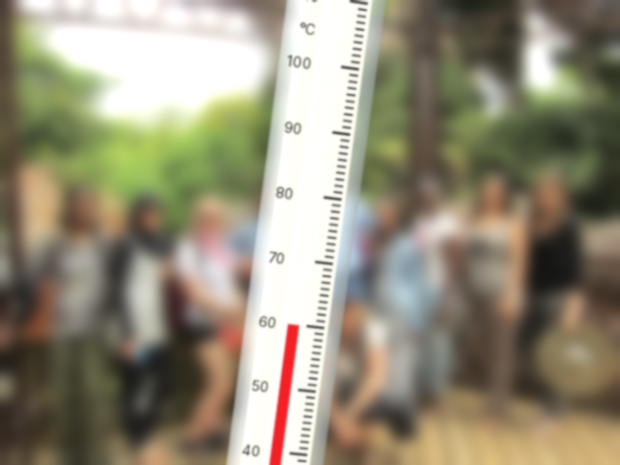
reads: {"value": 60, "unit": "°C"}
